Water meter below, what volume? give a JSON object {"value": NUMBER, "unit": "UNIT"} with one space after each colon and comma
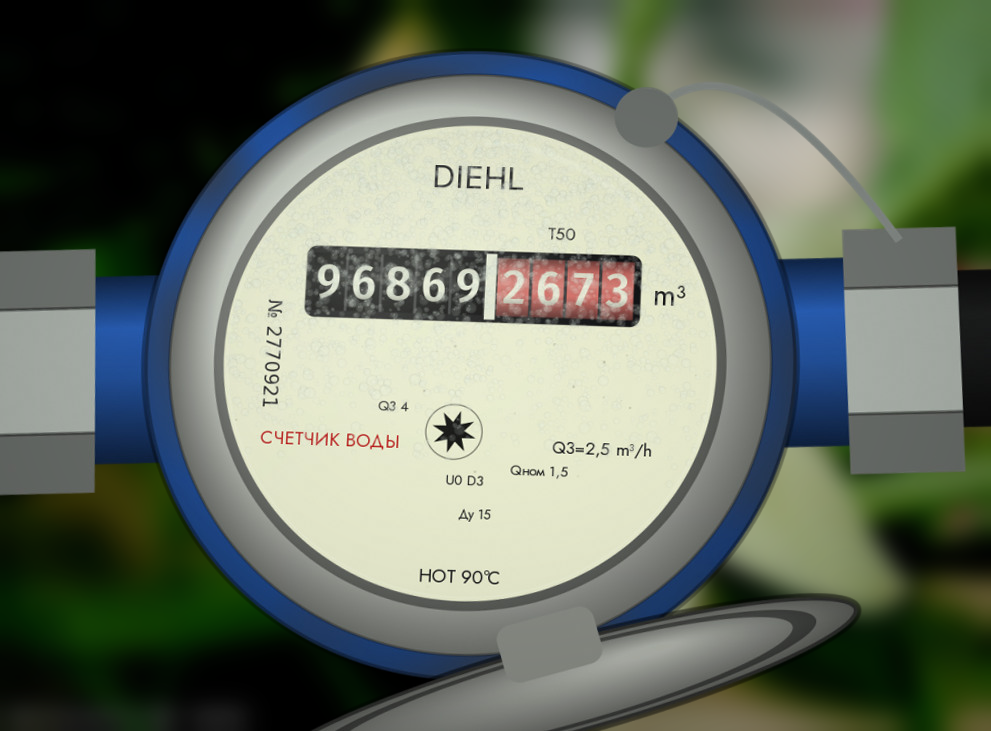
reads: {"value": 96869.2673, "unit": "m³"}
